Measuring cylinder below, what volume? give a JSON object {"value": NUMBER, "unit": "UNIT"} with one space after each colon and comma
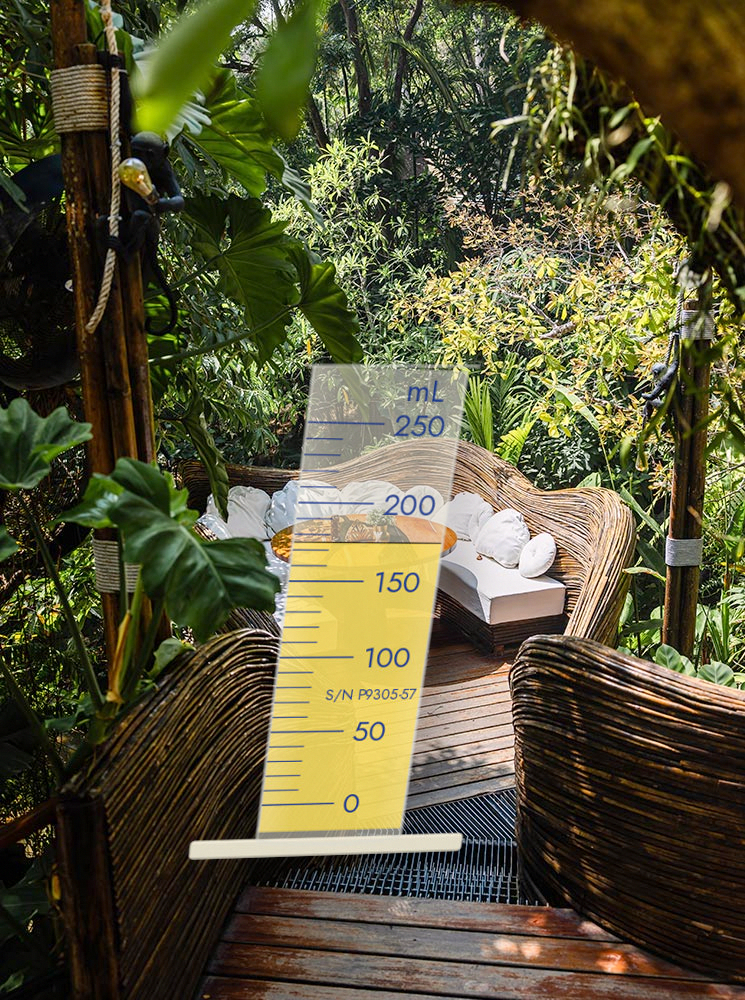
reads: {"value": 175, "unit": "mL"}
